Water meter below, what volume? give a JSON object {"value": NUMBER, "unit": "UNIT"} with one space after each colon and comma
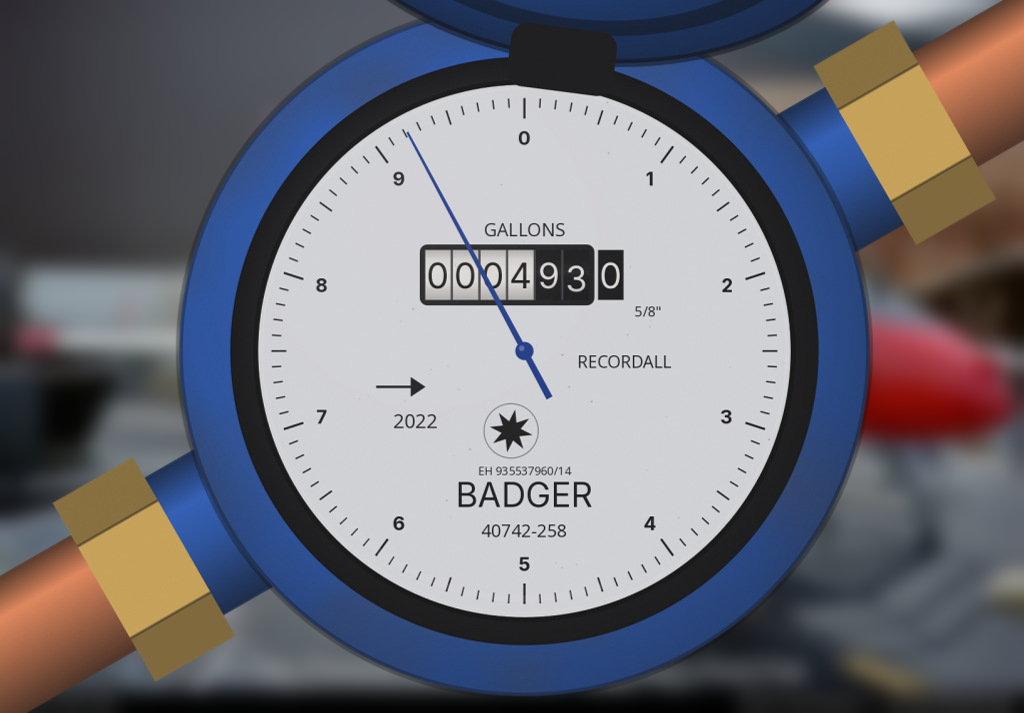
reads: {"value": 4929.2, "unit": "gal"}
